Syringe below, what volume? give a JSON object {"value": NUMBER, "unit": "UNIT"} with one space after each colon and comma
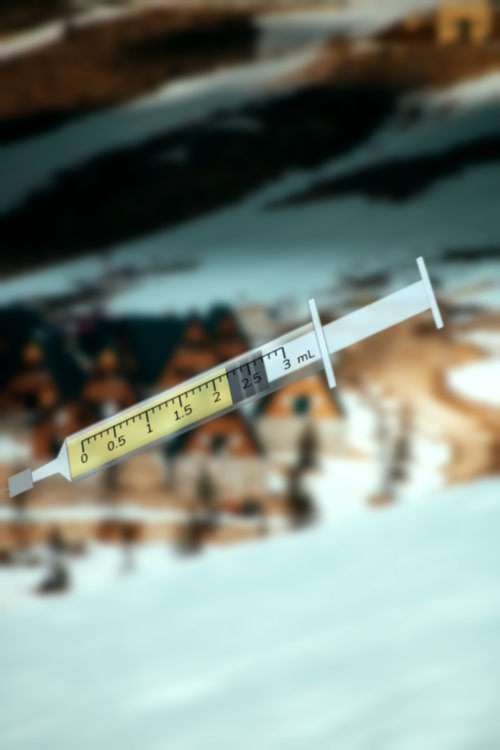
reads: {"value": 2.2, "unit": "mL"}
